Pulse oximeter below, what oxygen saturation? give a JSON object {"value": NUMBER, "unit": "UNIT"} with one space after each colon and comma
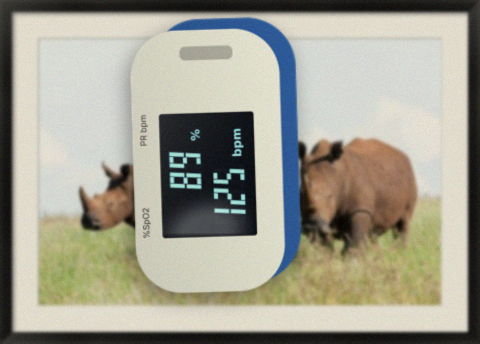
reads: {"value": 89, "unit": "%"}
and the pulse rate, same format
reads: {"value": 125, "unit": "bpm"}
